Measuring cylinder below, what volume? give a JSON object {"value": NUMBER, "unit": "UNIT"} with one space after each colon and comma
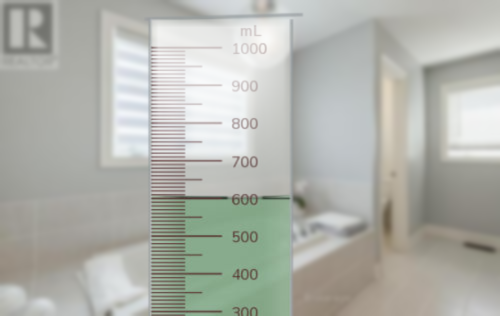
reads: {"value": 600, "unit": "mL"}
